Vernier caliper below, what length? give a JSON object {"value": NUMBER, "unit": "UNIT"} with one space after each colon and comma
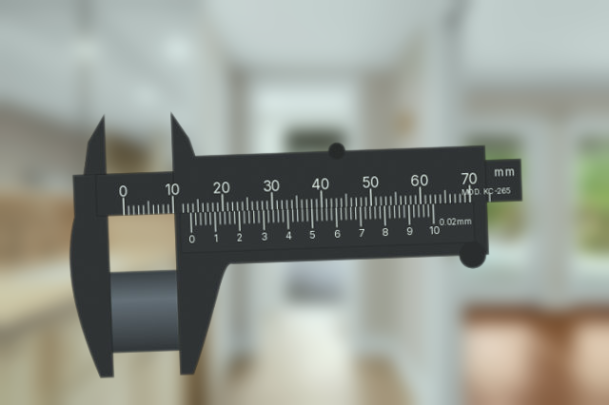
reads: {"value": 13.5, "unit": "mm"}
